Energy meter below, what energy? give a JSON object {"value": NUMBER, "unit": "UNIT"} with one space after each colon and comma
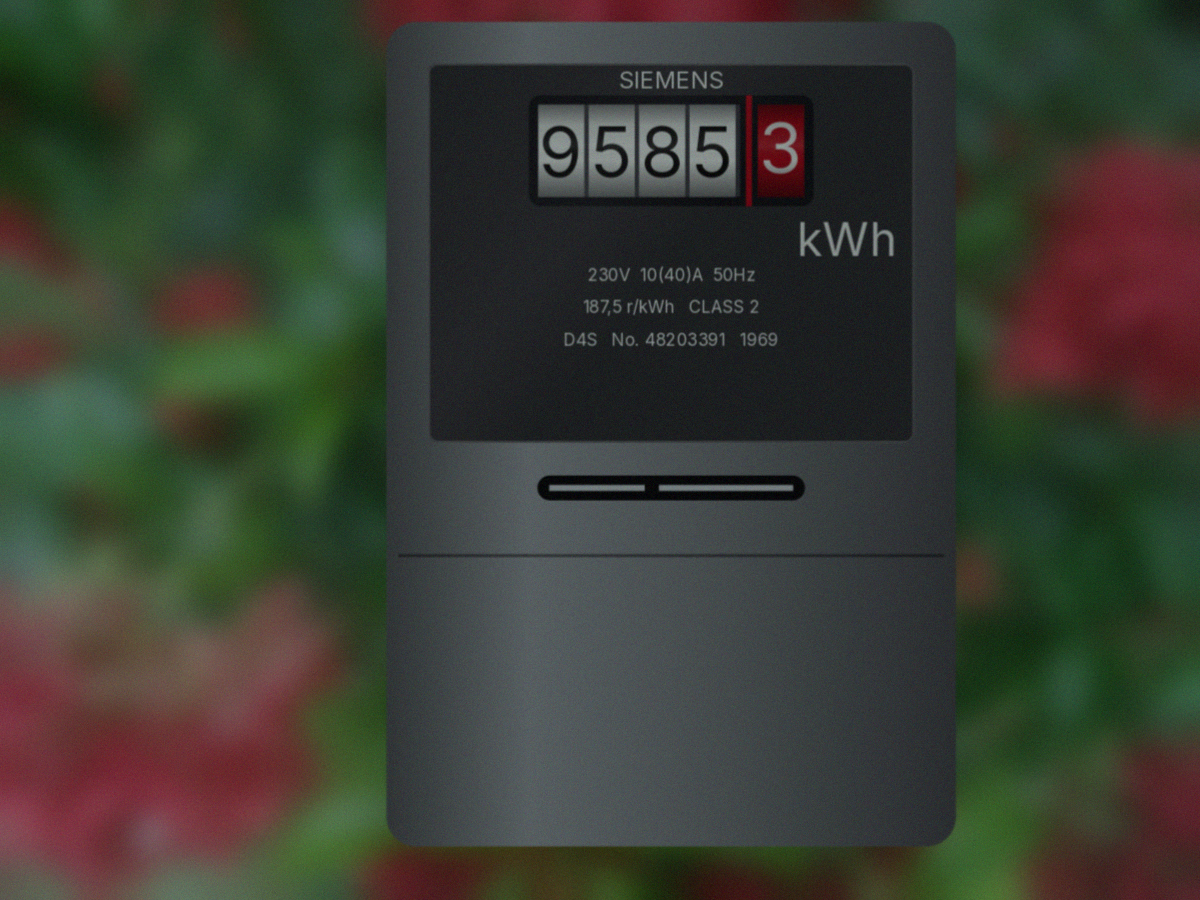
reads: {"value": 9585.3, "unit": "kWh"}
